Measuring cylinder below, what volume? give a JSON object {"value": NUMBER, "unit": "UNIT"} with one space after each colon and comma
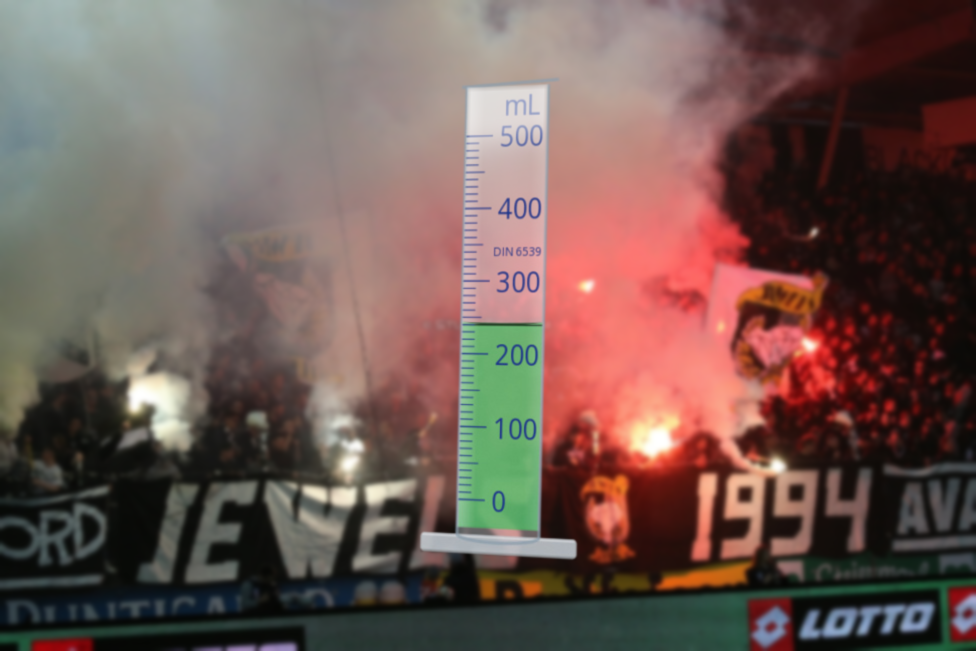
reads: {"value": 240, "unit": "mL"}
